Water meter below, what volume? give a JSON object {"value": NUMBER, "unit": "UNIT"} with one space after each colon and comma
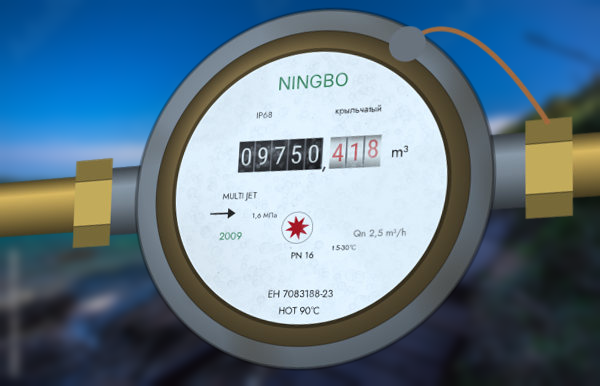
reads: {"value": 9750.418, "unit": "m³"}
